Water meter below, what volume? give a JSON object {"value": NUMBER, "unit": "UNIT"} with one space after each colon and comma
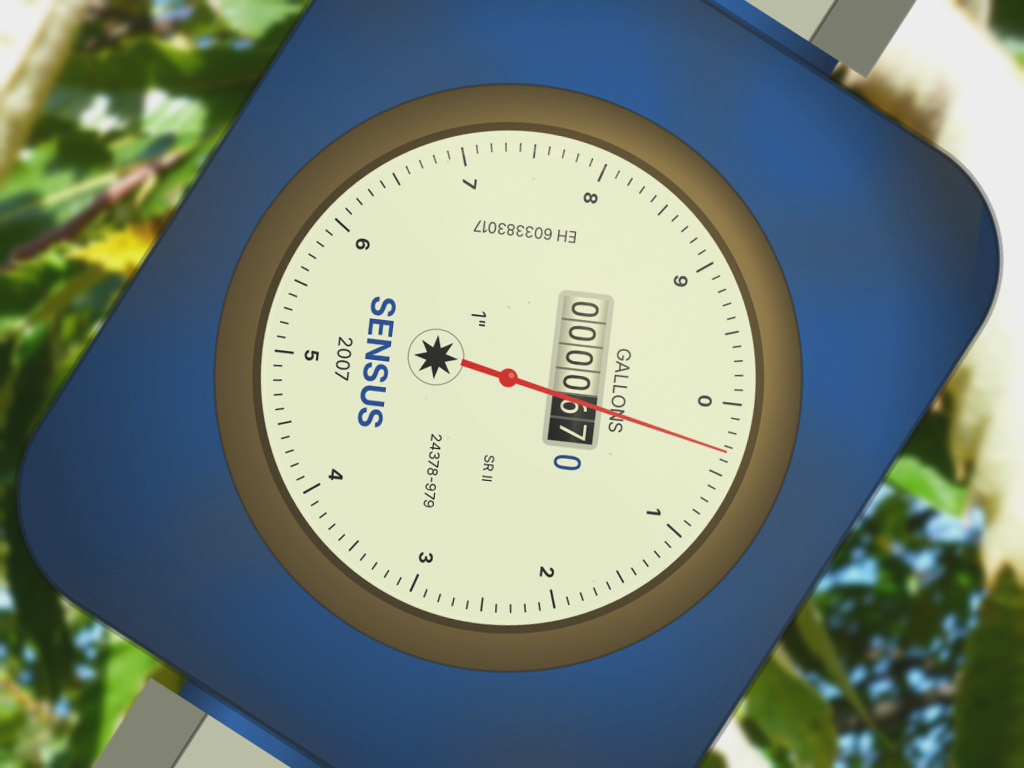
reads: {"value": 670.3, "unit": "gal"}
